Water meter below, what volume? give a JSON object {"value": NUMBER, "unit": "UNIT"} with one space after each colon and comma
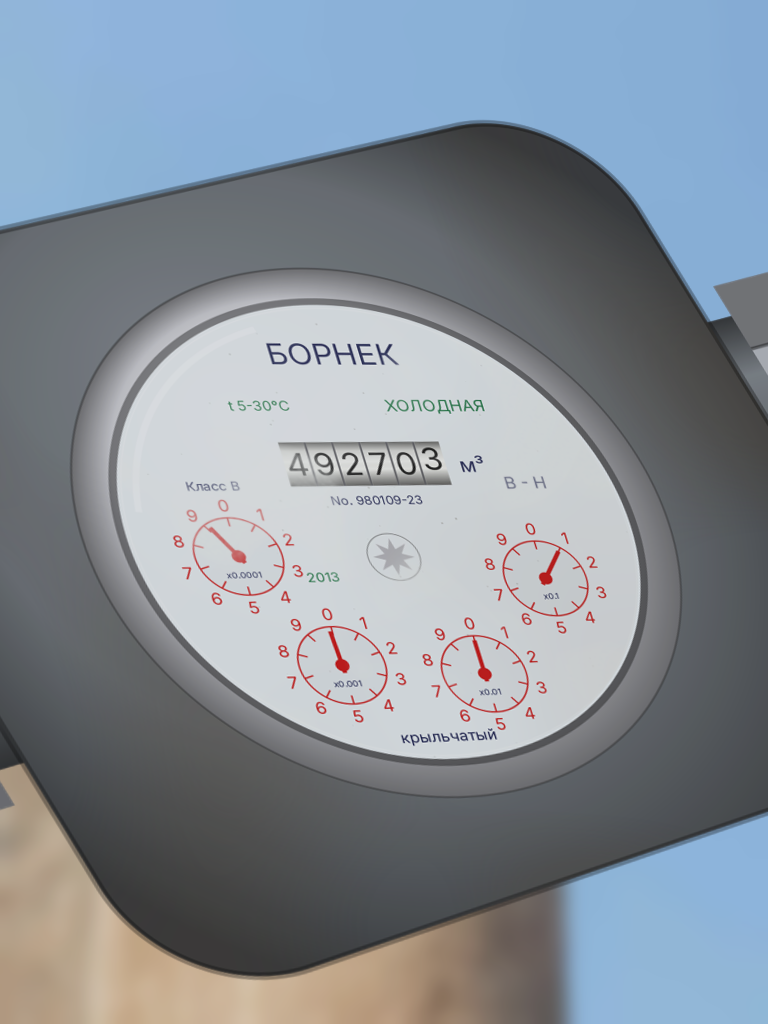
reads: {"value": 492703.0999, "unit": "m³"}
